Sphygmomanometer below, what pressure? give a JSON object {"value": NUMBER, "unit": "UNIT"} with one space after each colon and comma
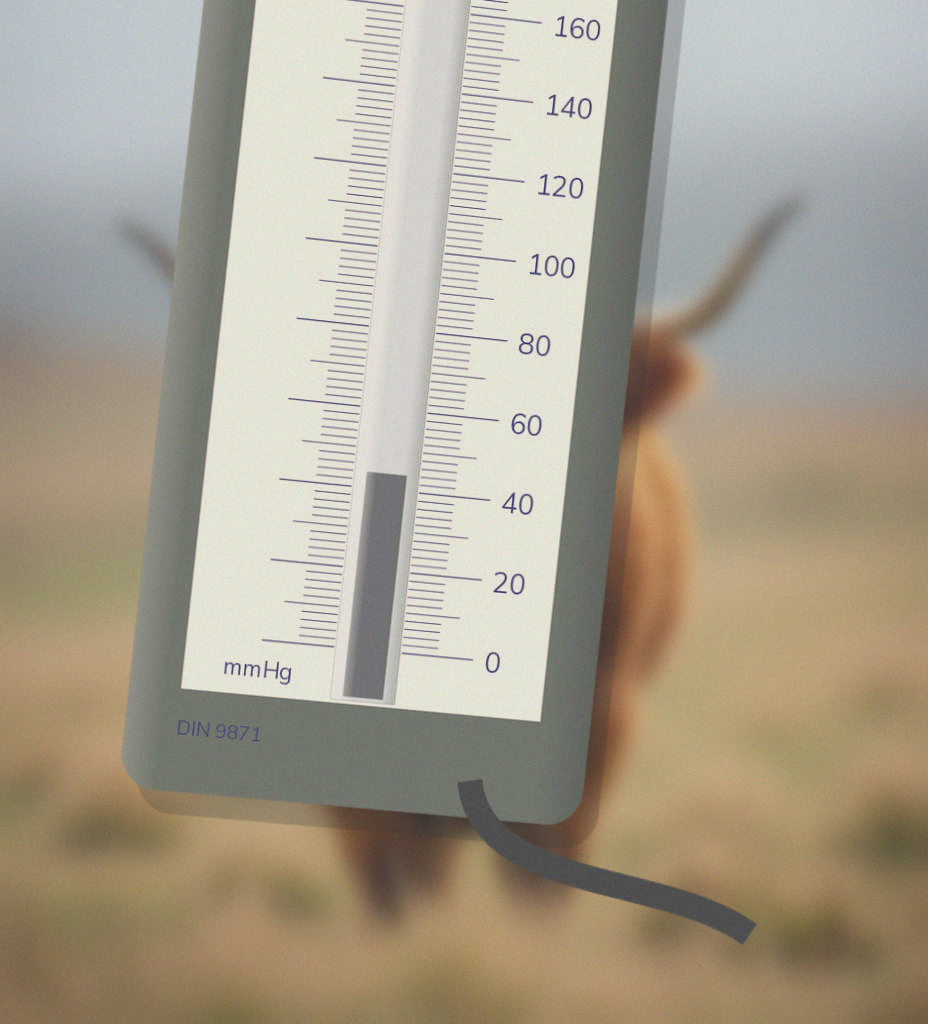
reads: {"value": 44, "unit": "mmHg"}
